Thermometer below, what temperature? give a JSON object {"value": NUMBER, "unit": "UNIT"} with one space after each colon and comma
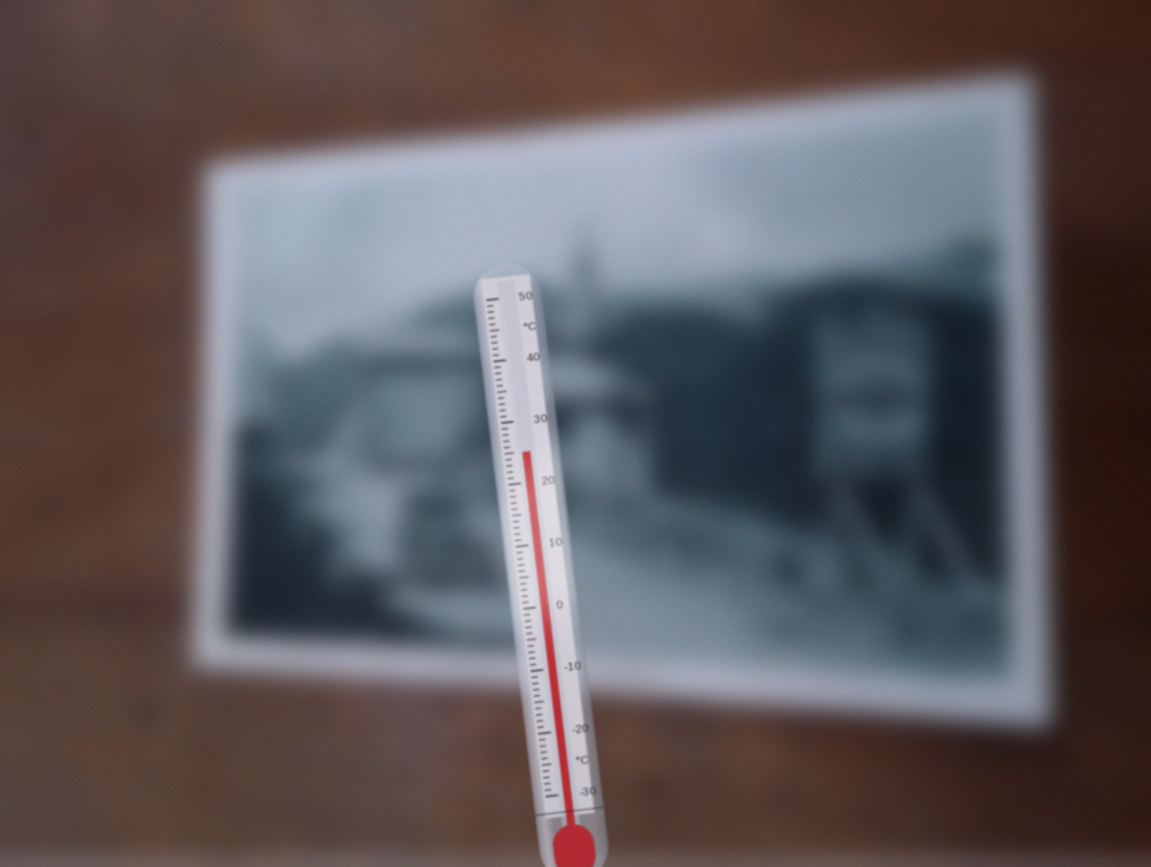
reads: {"value": 25, "unit": "°C"}
